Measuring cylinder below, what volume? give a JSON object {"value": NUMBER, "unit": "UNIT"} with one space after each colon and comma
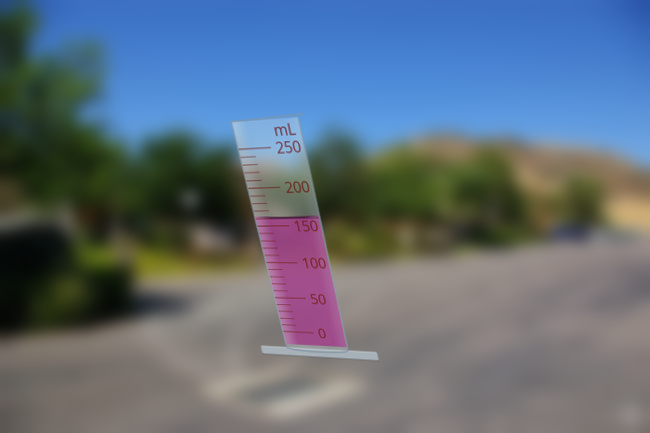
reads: {"value": 160, "unit": "mL"}
